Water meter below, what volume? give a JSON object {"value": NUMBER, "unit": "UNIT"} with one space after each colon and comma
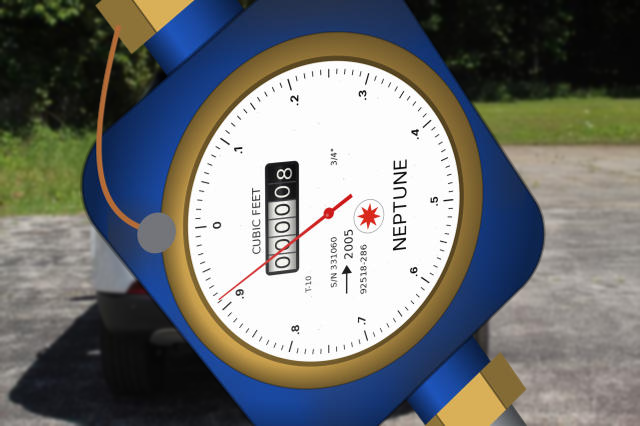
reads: {"value": 7.91, "unit": "ft³"}
